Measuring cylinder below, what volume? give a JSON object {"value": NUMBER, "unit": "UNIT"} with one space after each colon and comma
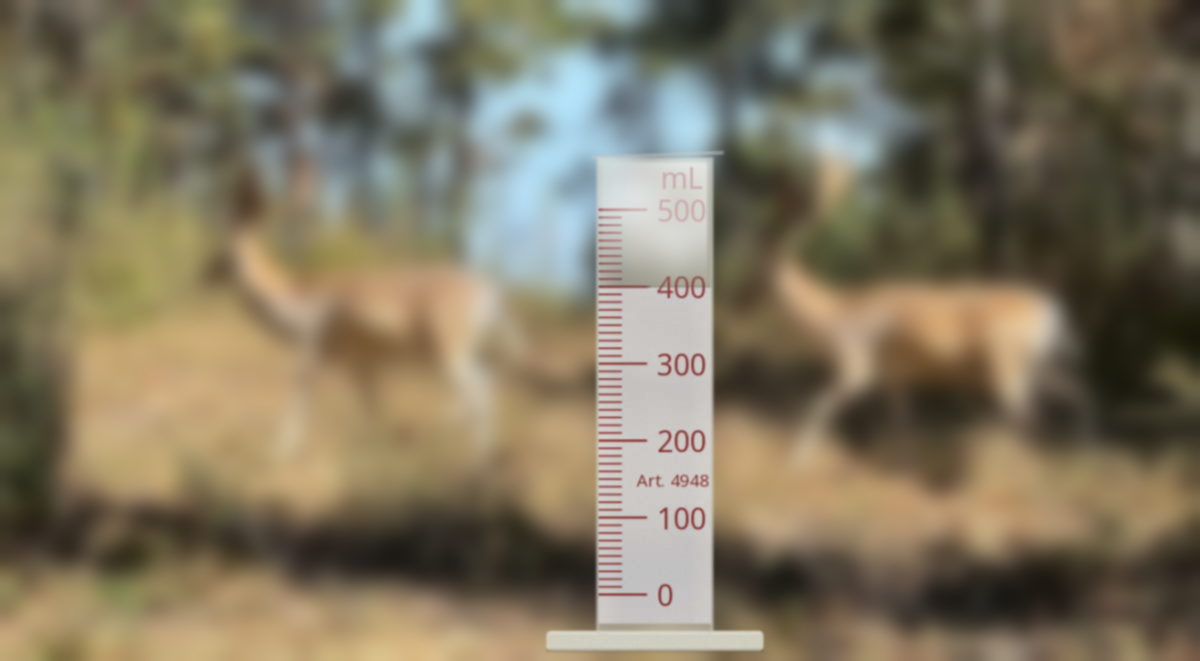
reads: {"value": 400, "unit": "mL"}
